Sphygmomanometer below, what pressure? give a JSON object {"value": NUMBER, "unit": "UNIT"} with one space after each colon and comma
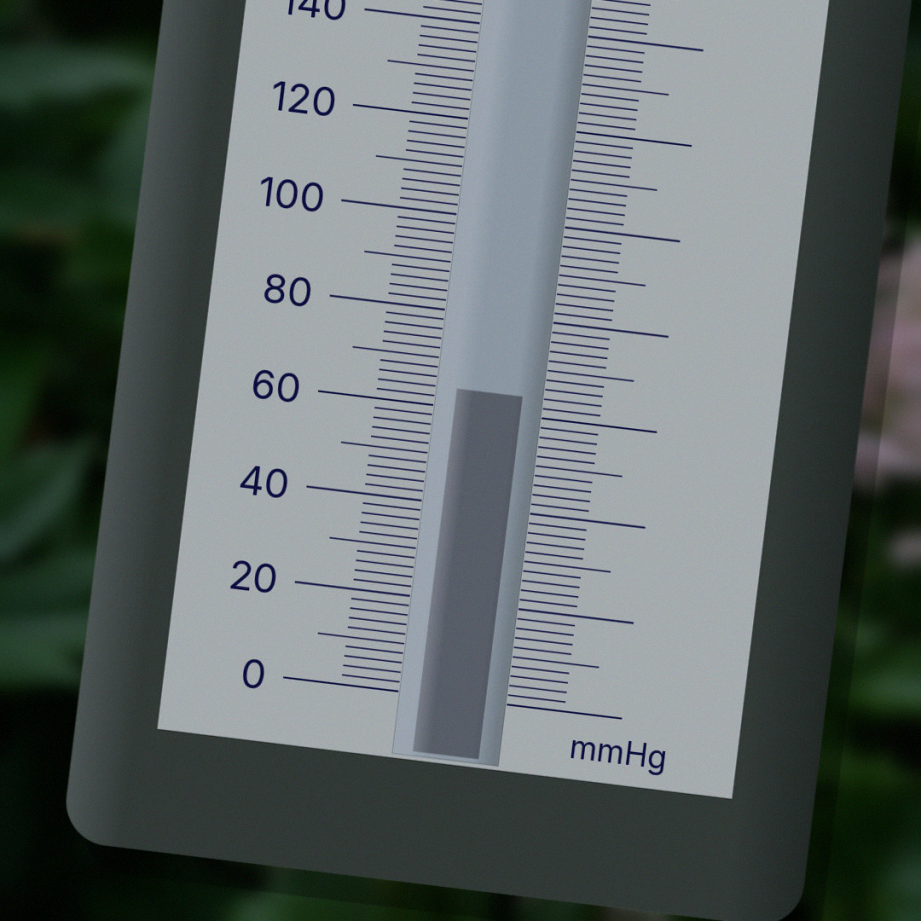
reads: {"value": 64, "unit": "mmHg"}
